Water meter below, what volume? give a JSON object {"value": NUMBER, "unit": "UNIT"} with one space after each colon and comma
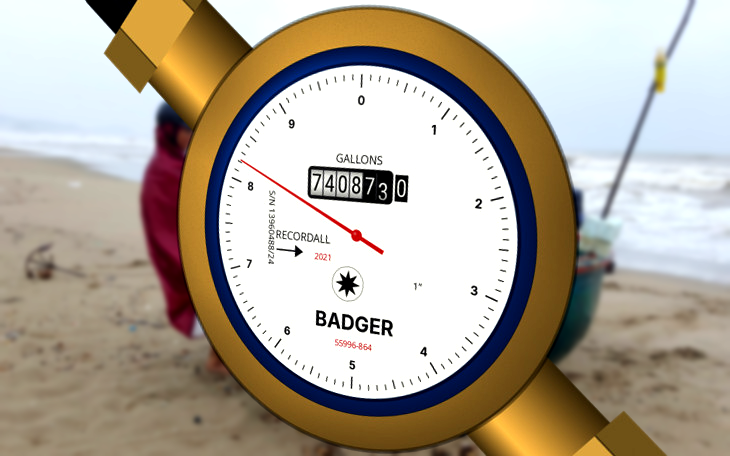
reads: {"value": 7408728.2, "unit": "gal"}
